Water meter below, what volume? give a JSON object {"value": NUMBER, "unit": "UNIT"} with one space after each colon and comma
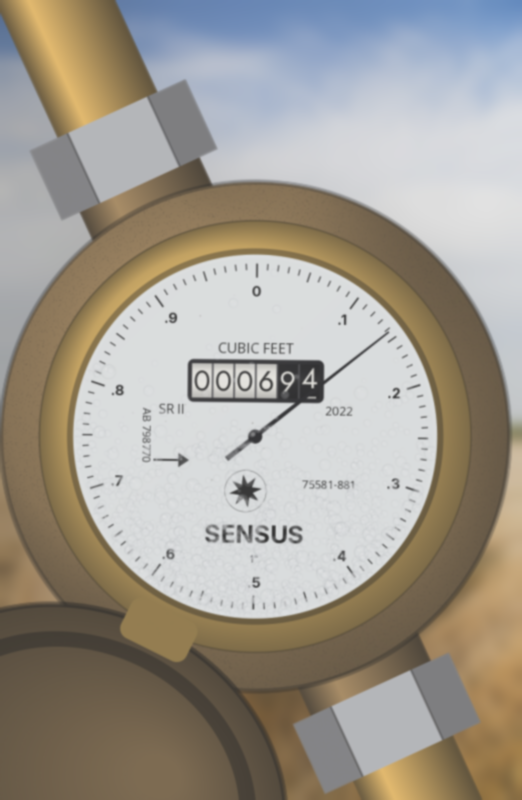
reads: {"value": 694.14, "unit": "ft³"}
